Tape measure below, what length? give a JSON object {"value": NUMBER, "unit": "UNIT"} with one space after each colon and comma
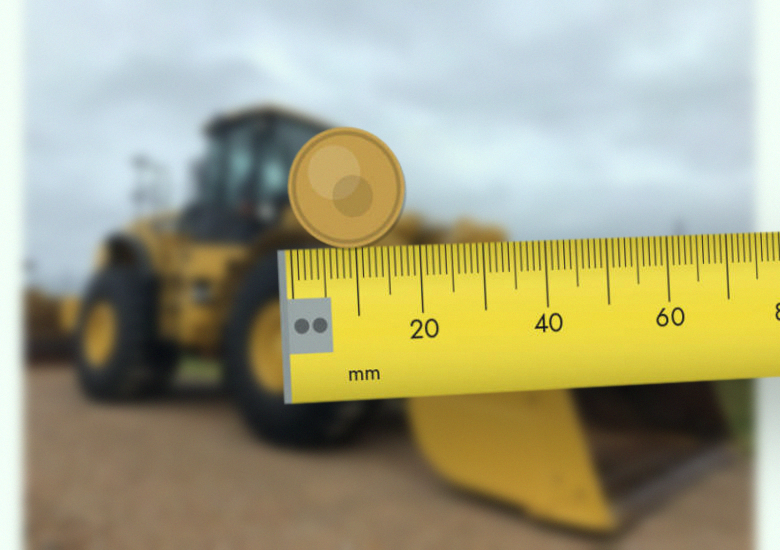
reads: {"value": 18, "unit": "mm"}
